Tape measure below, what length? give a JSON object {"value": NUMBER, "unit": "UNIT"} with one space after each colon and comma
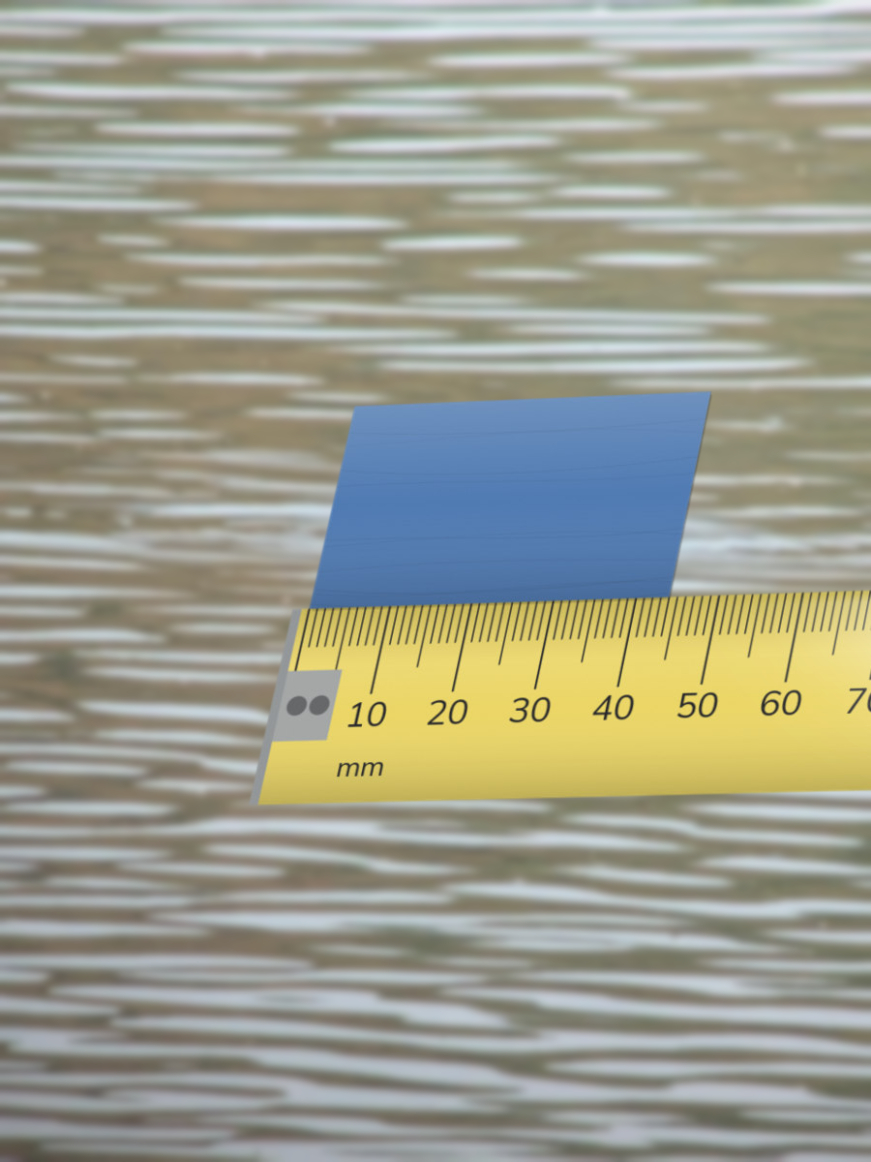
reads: {"value": 44, "unit": "mm"}
